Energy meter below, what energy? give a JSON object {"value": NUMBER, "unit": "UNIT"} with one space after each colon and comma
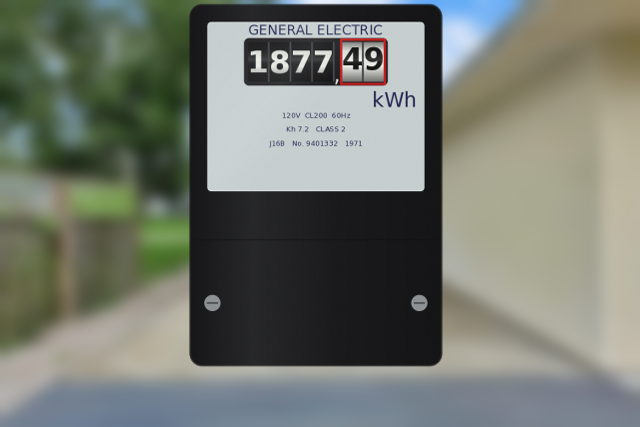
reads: {"value": 1877.49, "unit": "kWh"}
